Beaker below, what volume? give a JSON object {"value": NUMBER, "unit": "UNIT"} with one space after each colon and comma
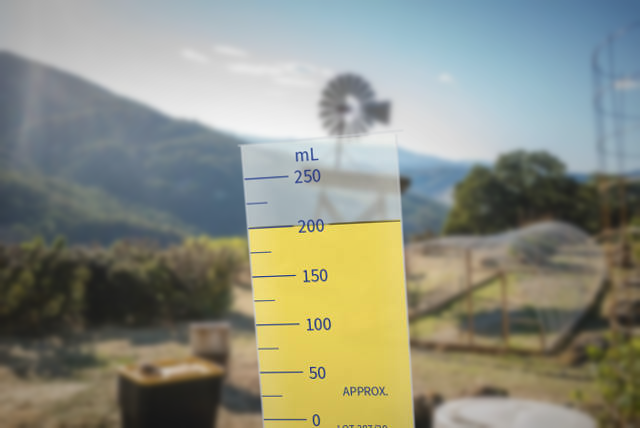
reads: {"value": 200, "unit": "mL"}
